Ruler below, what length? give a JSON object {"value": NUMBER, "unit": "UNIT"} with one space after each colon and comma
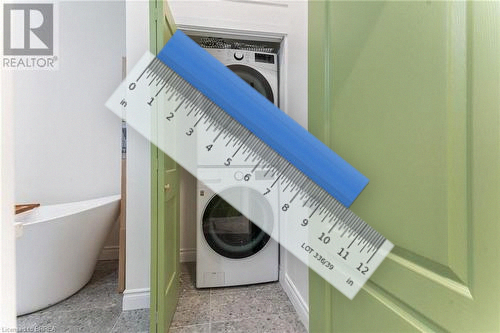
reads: {"value": 10, "unit": "in"}
